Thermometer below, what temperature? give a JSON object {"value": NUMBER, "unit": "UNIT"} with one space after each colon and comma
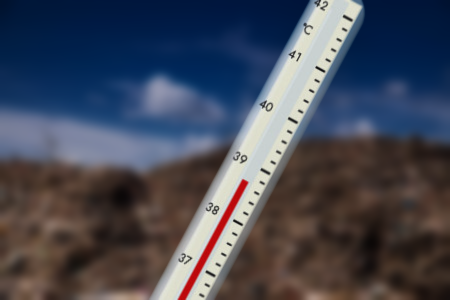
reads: {"value": 38.7, "unit": "°C"}
